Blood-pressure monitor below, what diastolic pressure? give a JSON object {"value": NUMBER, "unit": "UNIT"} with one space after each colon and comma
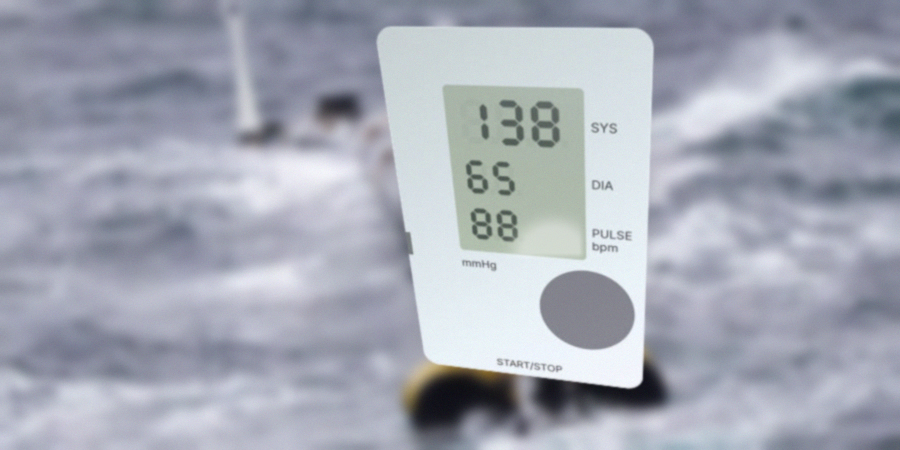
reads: {"value": 65, "unit": "mmHg"}
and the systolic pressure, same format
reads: {"value": 138, "unit": "mmHg"}
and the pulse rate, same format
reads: {"value": 88, "unit": "bpm"}
